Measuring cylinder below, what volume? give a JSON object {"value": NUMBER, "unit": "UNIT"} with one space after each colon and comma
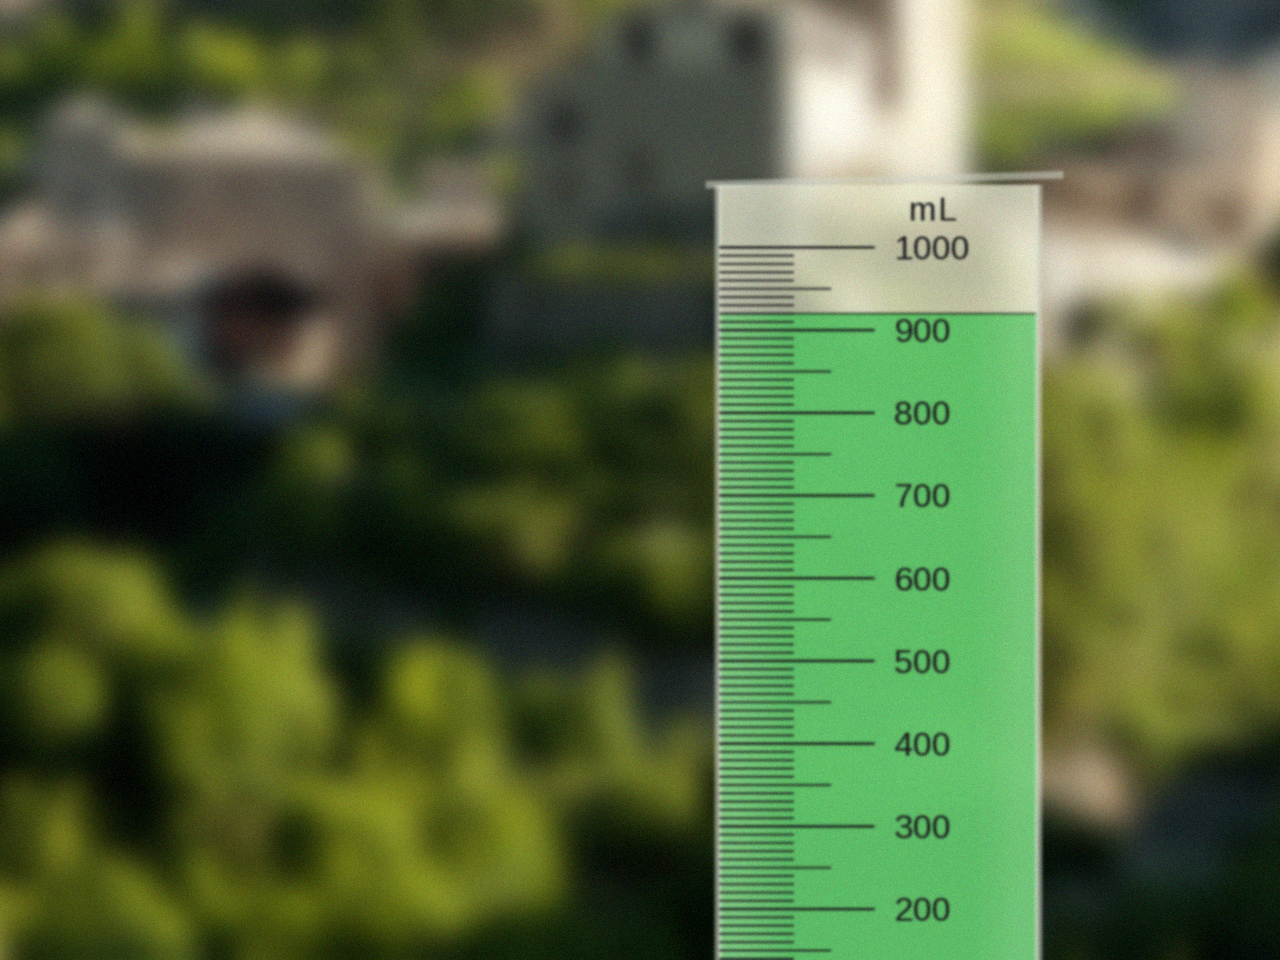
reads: {"value": 920, "unit": "mL"}
